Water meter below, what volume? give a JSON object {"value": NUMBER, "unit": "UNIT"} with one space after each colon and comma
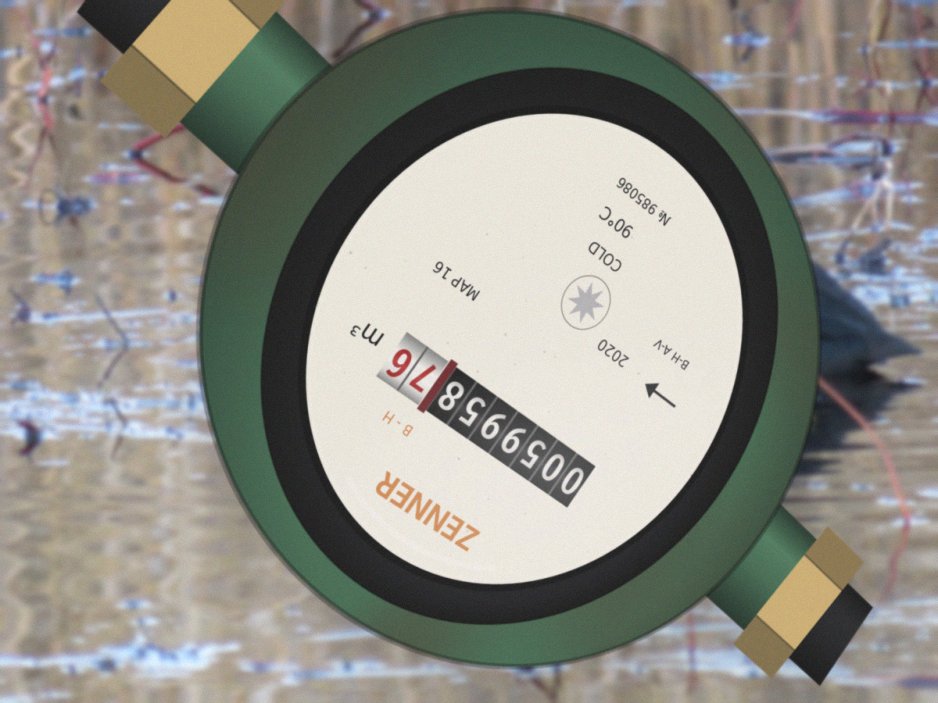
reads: {"value": 59958.76, "unit": "m³"}
